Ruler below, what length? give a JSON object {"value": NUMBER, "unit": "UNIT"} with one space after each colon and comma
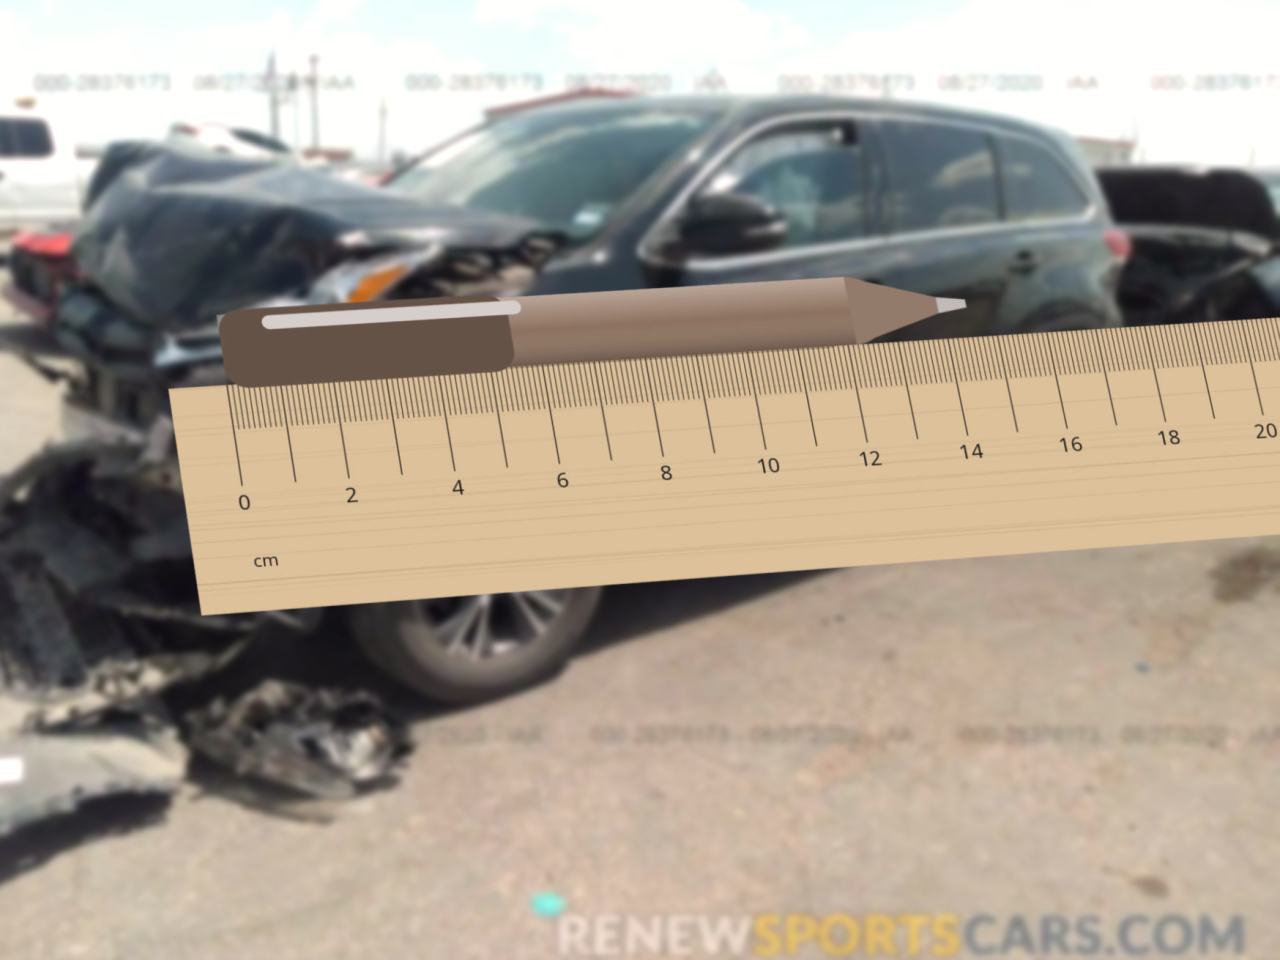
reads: {"value": 14.5, "unit": "cm"}
